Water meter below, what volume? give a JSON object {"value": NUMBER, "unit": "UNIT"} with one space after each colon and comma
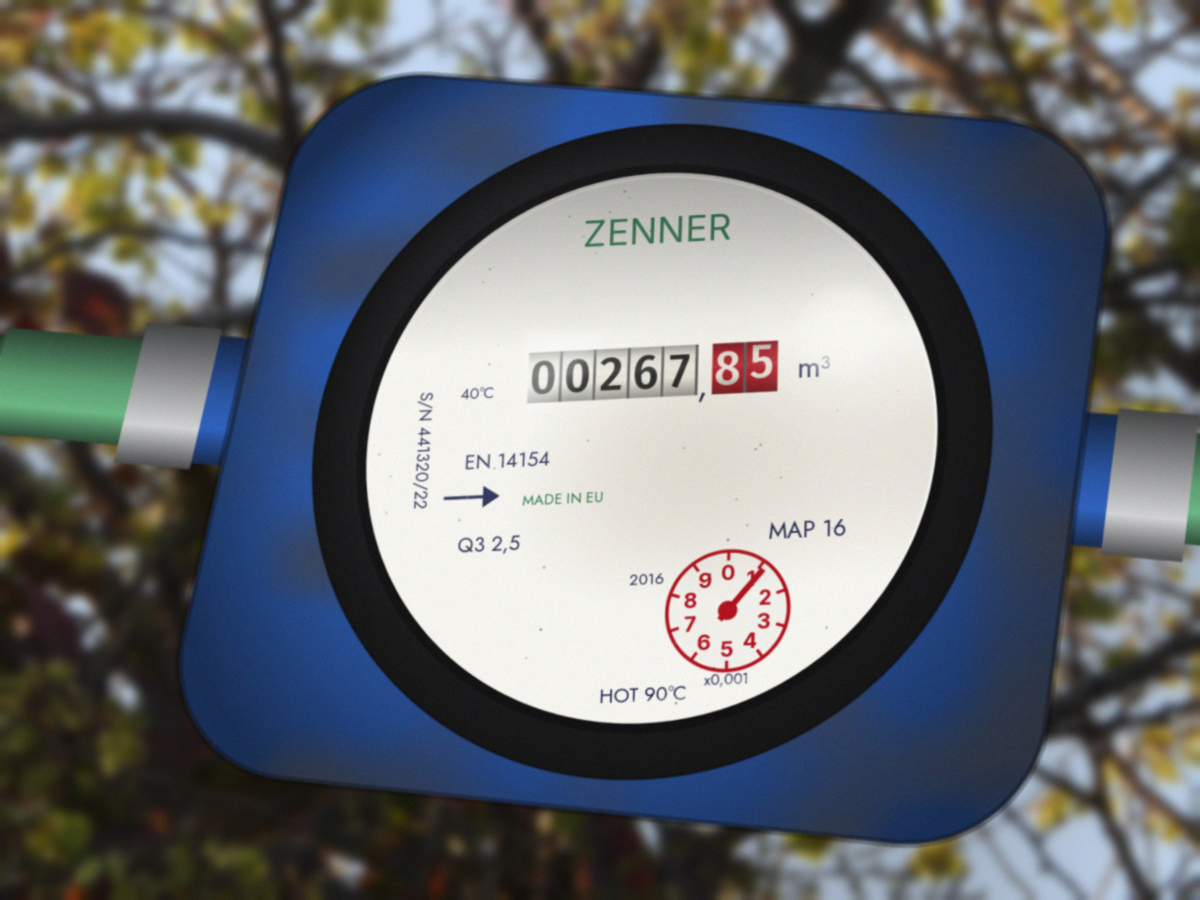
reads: {"value": 267.851, "unit": "m³"}
